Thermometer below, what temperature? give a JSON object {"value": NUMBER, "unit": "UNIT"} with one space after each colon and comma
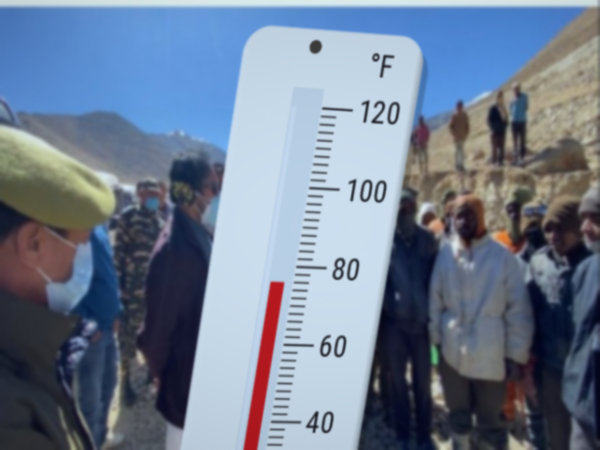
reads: {"value": 76, "unit": "°F"}
